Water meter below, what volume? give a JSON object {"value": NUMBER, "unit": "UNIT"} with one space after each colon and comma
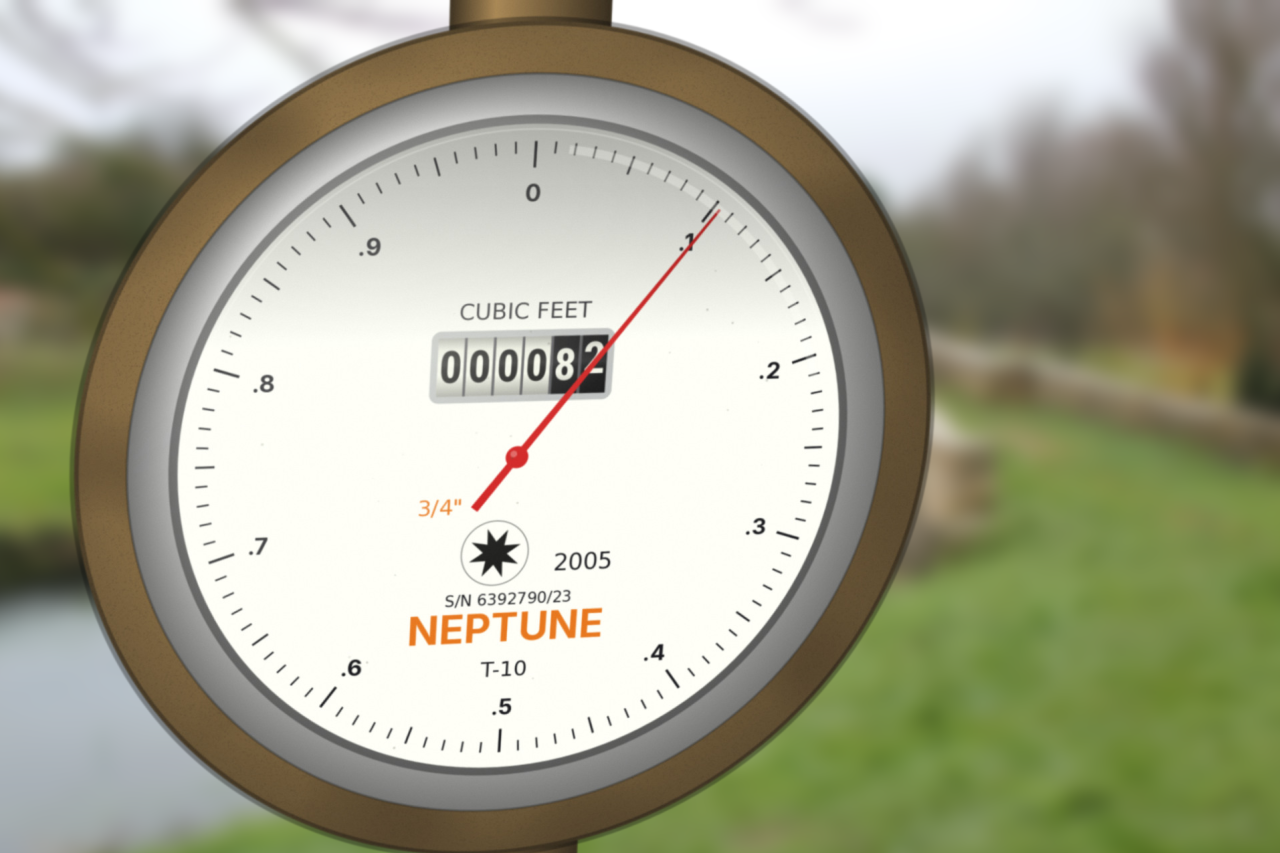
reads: {"value": 82.10, "unit": "ft³"}
